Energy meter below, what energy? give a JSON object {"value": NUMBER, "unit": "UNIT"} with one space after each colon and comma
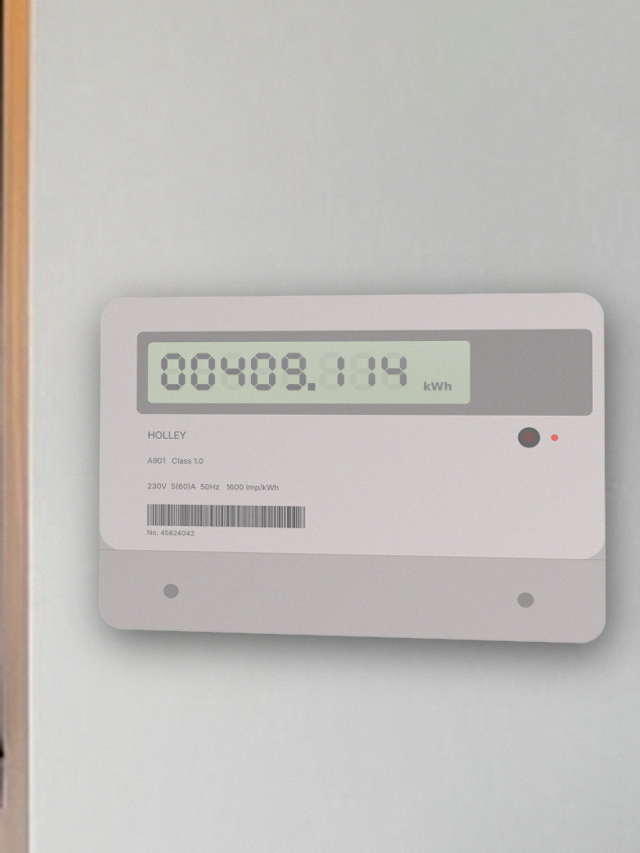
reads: {"value": 409.114, "unit": "kWh"}
